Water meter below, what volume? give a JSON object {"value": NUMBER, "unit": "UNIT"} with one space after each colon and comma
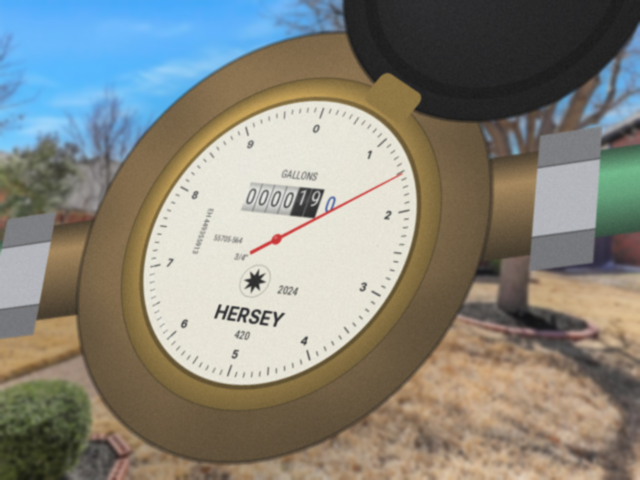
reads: {"value": 191.5, "unit": "gal"}
